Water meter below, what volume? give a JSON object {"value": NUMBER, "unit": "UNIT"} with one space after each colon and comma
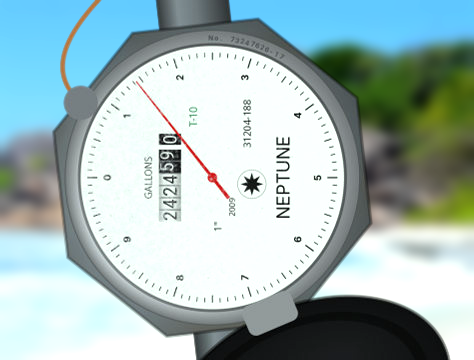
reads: {"value": 2424591.4, "unit": "gal"}
